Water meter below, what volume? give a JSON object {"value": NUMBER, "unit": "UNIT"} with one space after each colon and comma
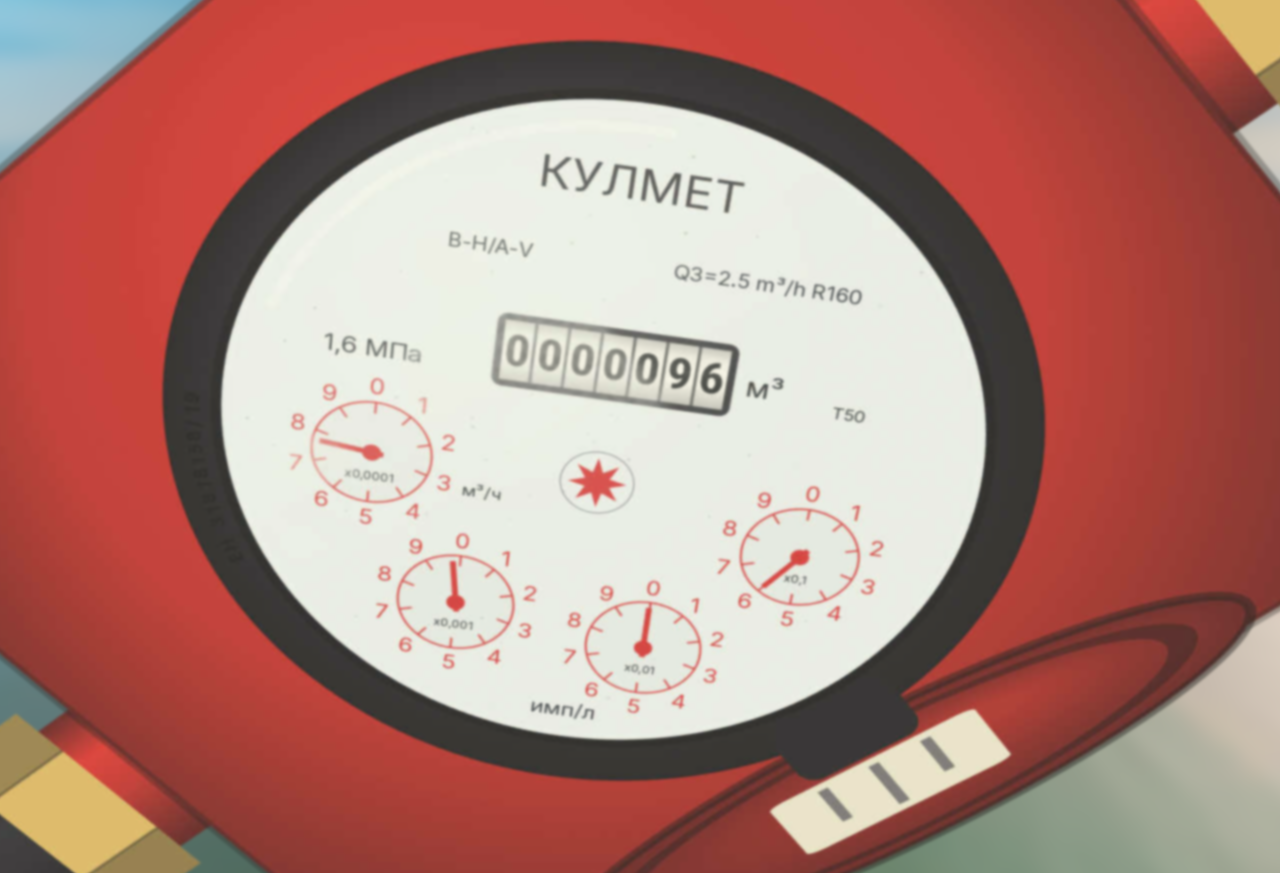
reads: {"value": 96.5997, "unit": "m³"}
